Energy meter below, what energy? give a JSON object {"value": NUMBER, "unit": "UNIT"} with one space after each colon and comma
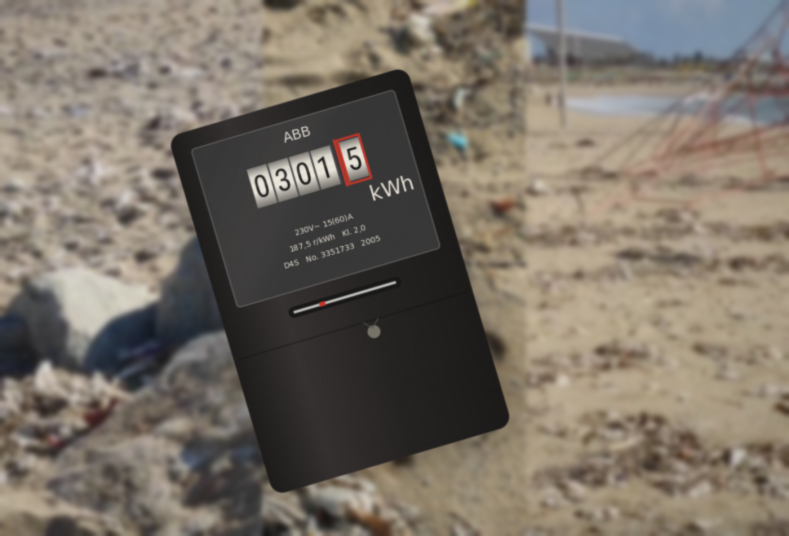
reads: {"value": 301.5, "unit": "kWh"}
